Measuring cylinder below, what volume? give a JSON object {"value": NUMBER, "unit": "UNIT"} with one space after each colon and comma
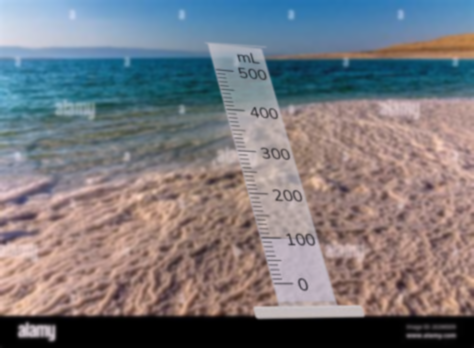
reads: {"value": 100, "unit": "mL"}
